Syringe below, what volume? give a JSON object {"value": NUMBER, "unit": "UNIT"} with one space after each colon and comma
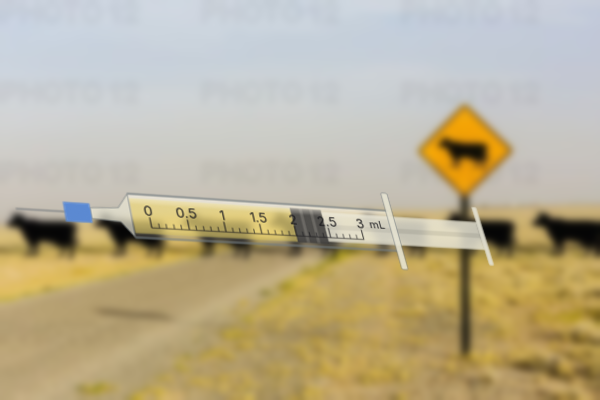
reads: {"value": 2, "unit": "mL"}
